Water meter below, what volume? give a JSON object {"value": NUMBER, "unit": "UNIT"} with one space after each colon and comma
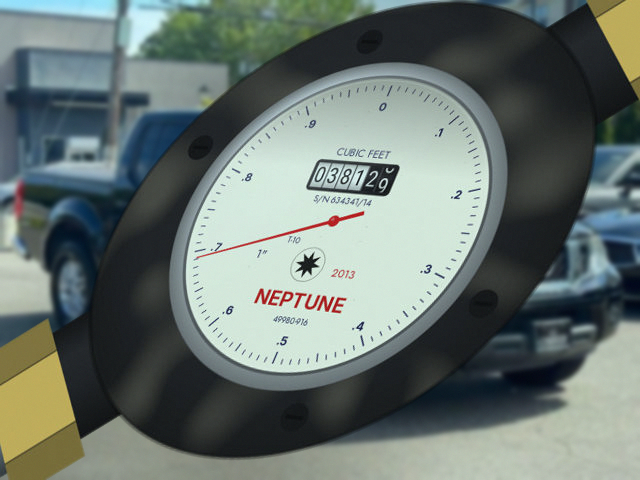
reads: {"value": 38128.69, "unit": "ft³"}
